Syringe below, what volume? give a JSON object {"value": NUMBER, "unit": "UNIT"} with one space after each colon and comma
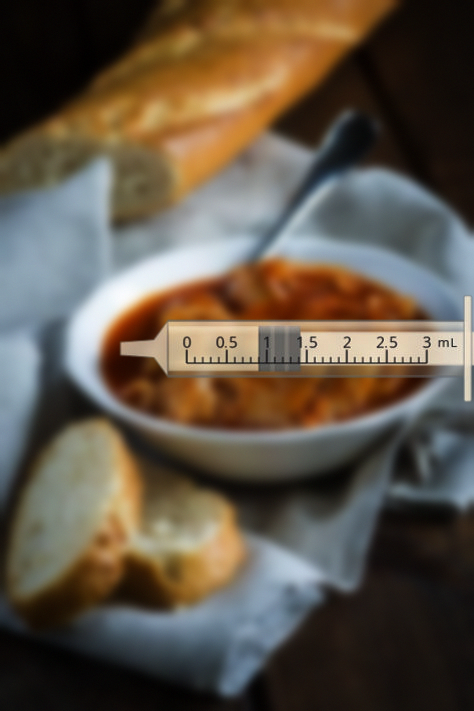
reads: {"value": 0.9, "unit": "mL"}
